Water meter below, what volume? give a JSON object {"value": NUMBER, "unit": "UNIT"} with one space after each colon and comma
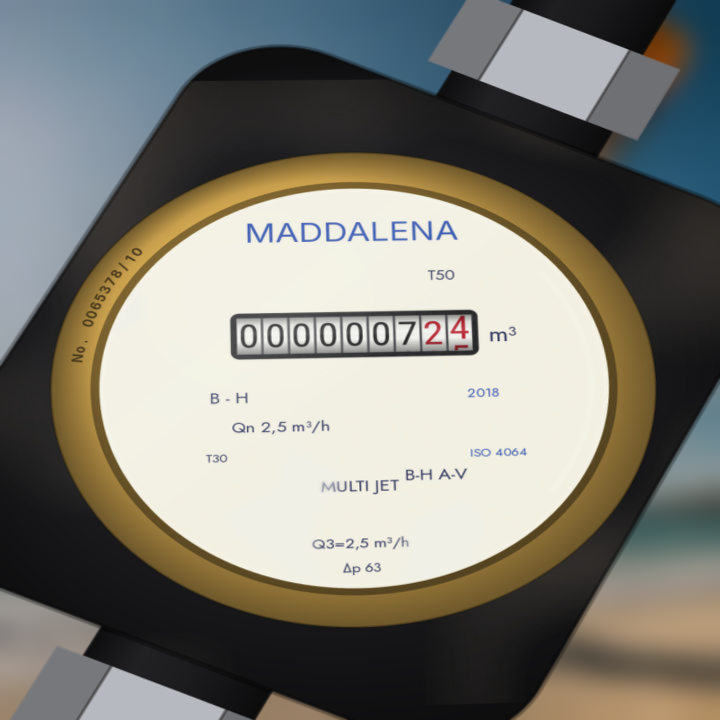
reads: {"value": 7.24, "unit": "m³"}
